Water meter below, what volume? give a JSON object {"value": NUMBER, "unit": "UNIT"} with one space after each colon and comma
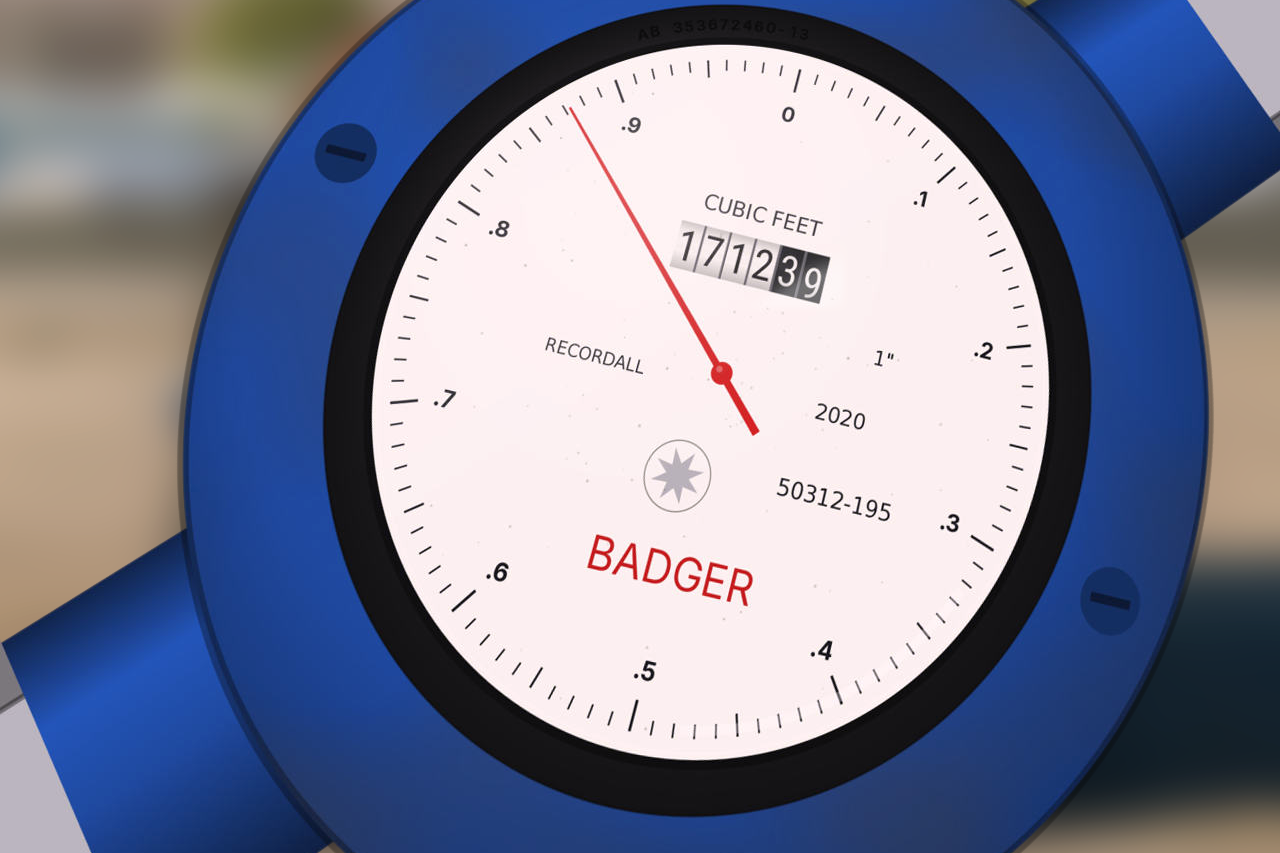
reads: {"value": 171238.87, "unit": "ft³"}
